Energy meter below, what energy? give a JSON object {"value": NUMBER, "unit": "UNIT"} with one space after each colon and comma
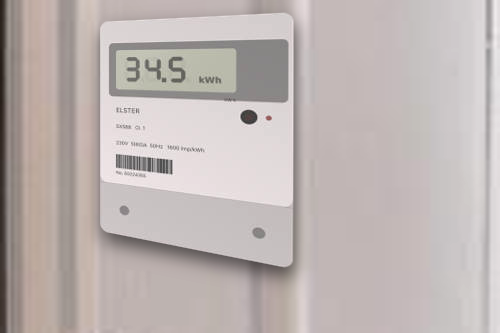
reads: {"value": 34.5, "unit": "kWh"}
